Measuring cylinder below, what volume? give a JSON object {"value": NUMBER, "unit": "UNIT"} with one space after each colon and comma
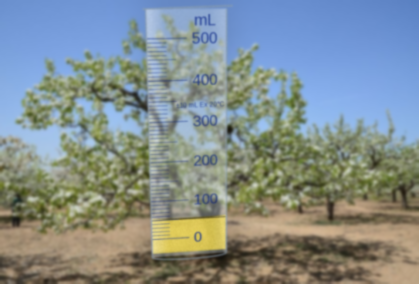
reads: {"value": 50, "unit": "mL"}
